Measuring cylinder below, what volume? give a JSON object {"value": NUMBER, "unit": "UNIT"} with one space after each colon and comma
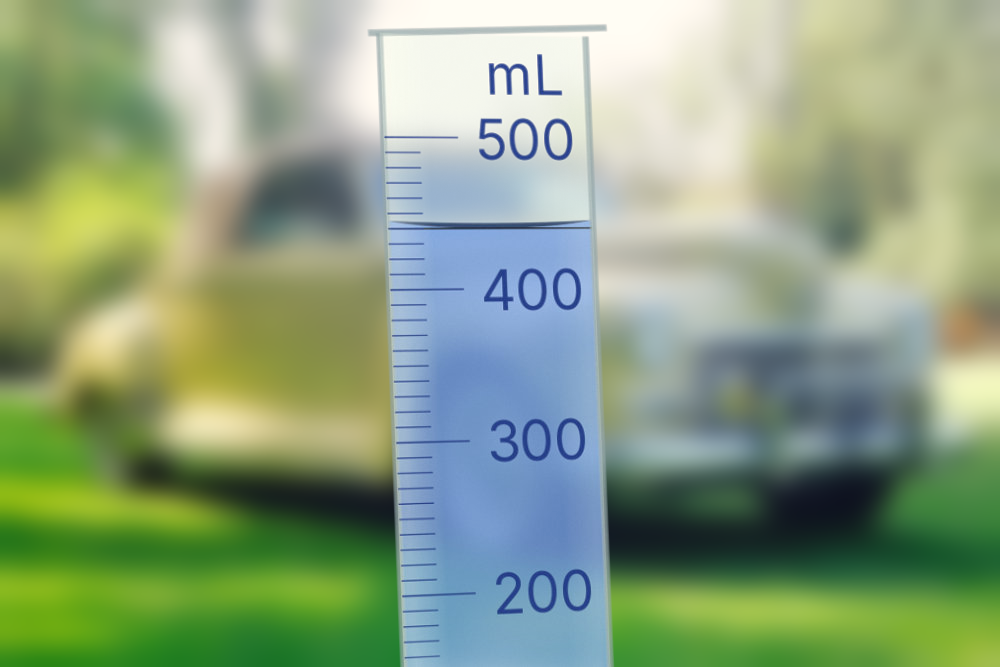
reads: {"value": 440, "unit": "mL"}
